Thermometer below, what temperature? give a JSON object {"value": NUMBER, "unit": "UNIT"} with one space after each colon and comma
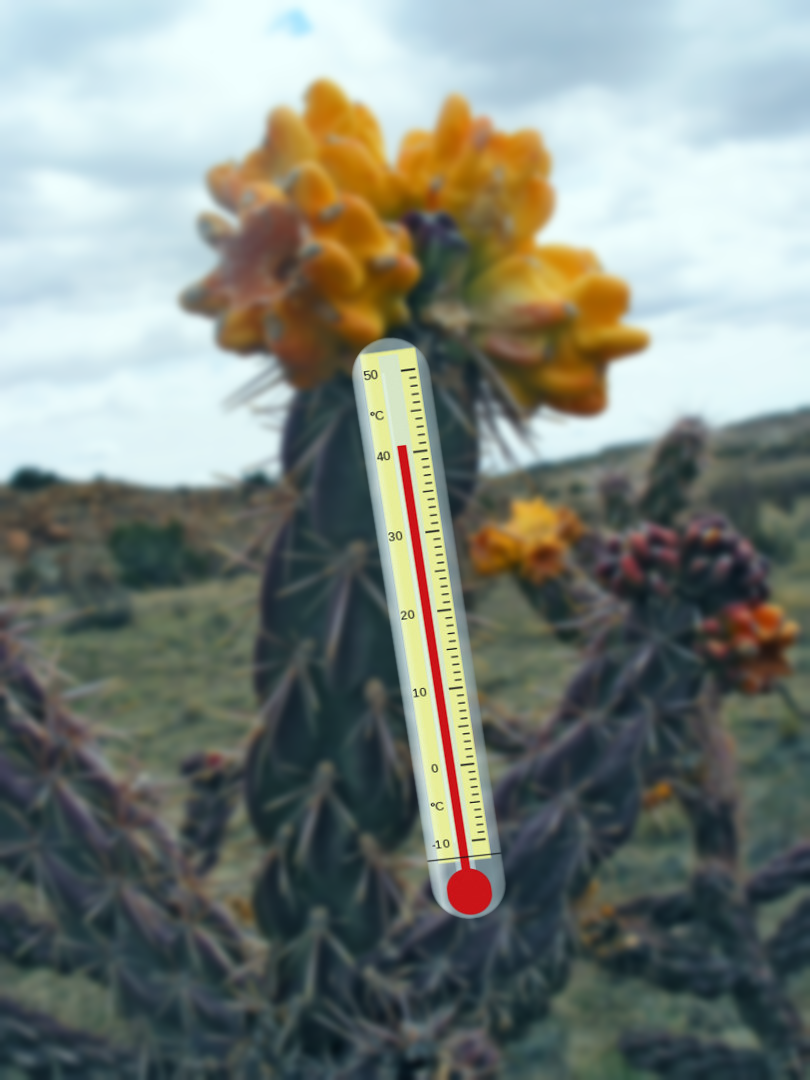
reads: {"value": 41, "unit": "°C"}
